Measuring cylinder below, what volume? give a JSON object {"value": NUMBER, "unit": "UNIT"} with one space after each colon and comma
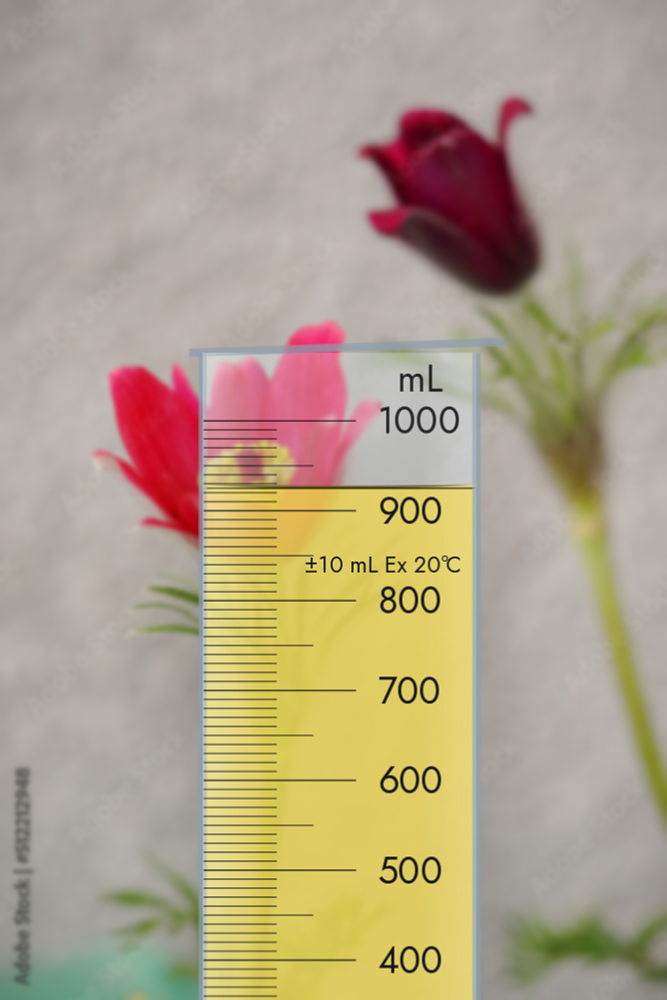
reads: {"value": 925, "unit": "mL"}
